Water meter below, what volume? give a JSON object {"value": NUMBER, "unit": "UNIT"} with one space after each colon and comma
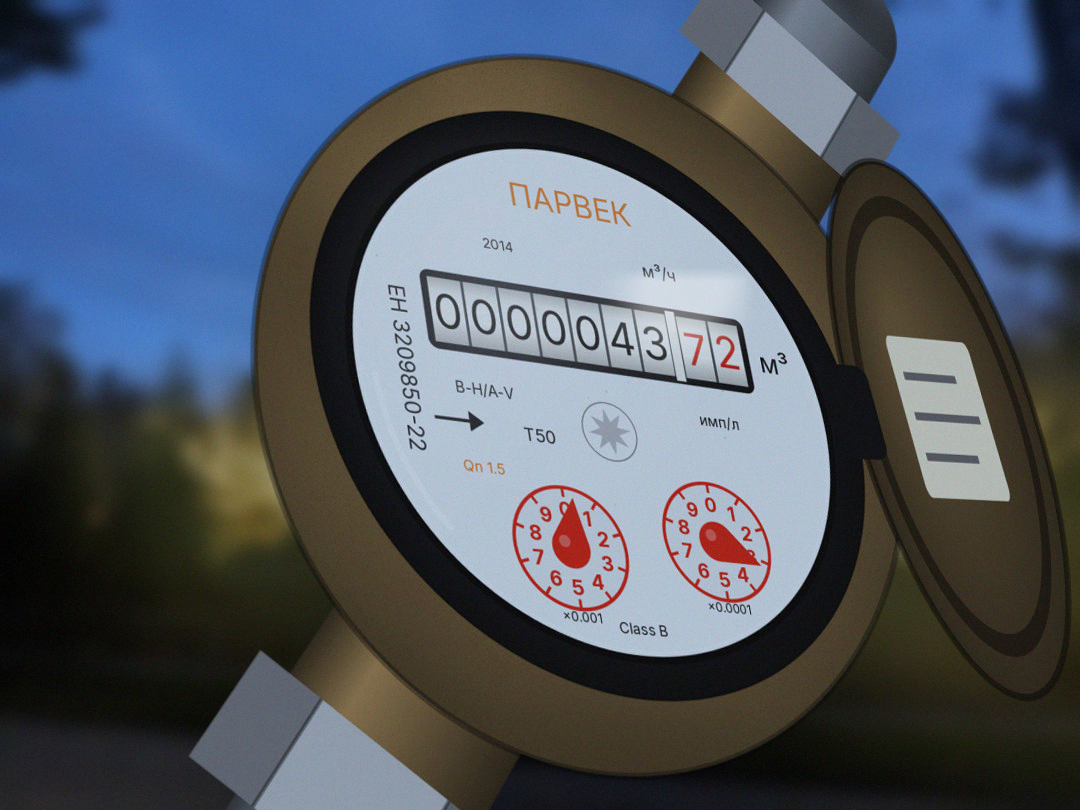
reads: {"value": 43.7203, "unit": "m³"}
